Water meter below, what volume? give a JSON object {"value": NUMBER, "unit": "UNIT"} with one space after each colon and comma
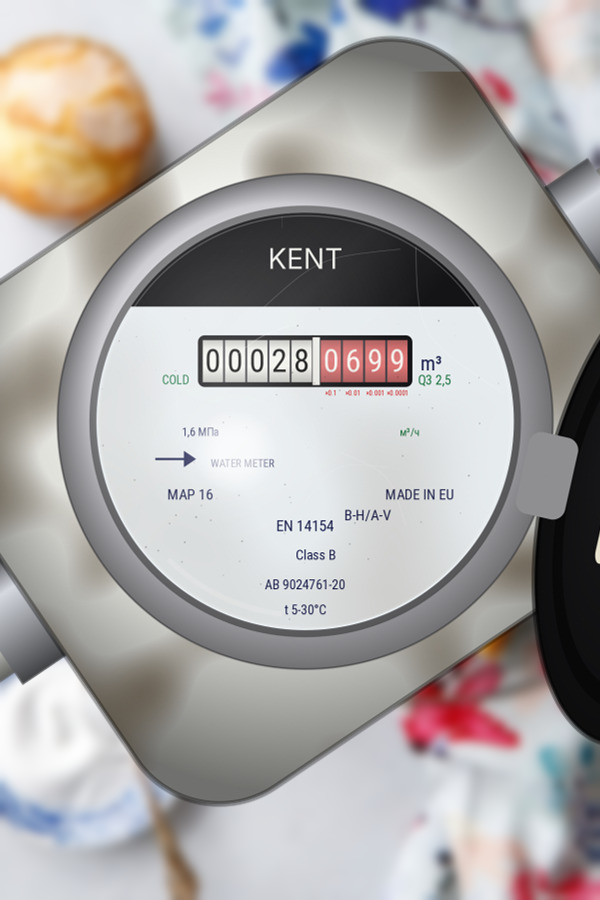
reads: {"value": 28.0699, "unit": "m³"}
